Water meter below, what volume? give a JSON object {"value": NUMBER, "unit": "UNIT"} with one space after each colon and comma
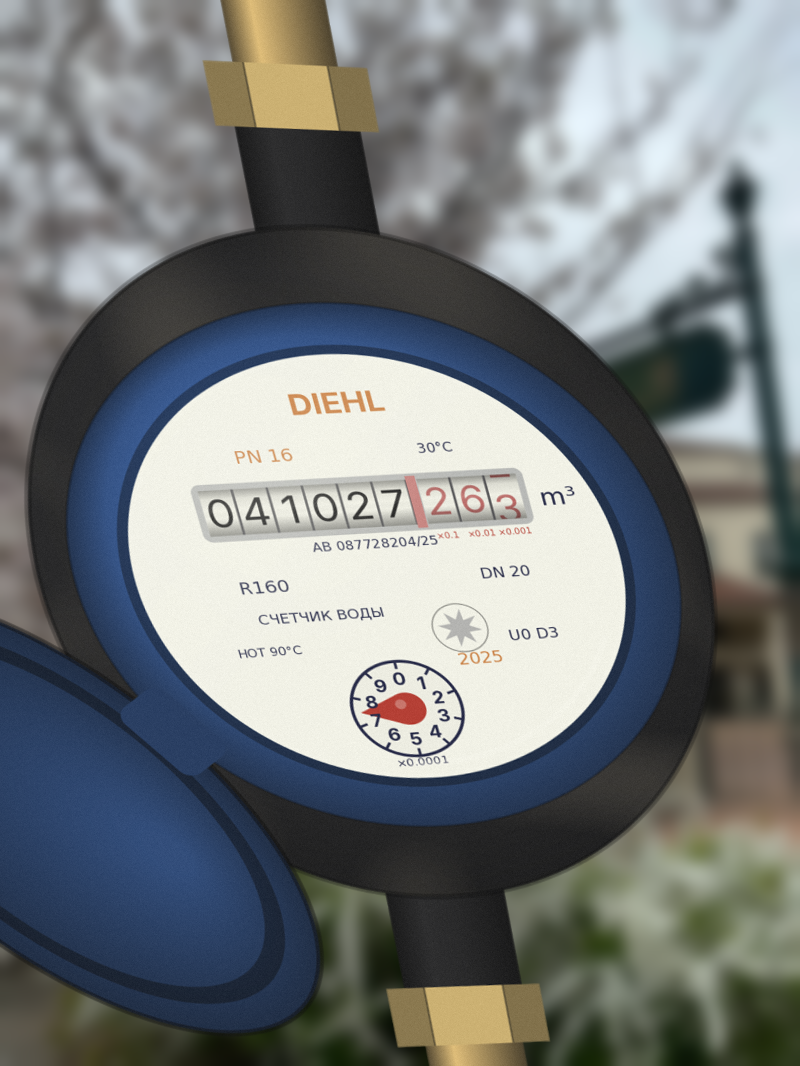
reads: {"value": 41027.2627, "unit": "m³"}
